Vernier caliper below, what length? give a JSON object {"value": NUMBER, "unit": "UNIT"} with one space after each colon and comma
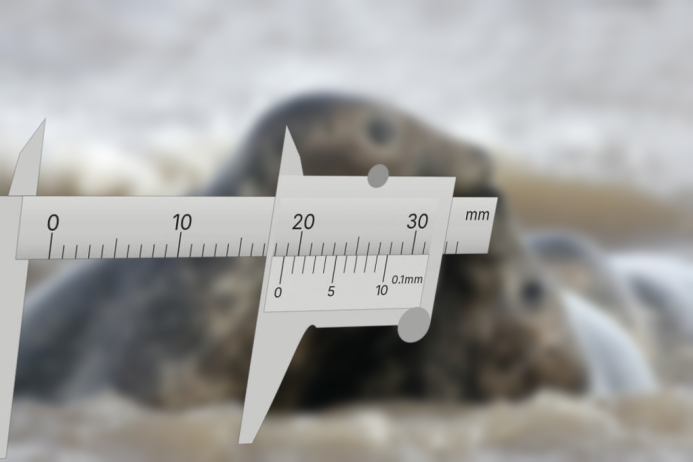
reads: {"value": 18.8, "unit": "mm"}
